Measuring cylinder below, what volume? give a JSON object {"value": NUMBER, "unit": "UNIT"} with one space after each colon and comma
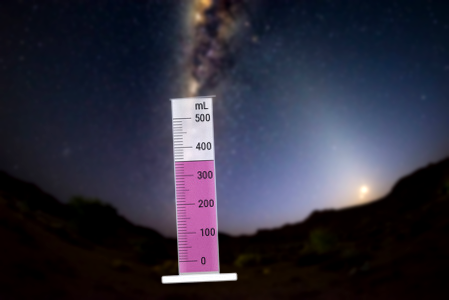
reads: {"value": 350, "unit": "mL"}
